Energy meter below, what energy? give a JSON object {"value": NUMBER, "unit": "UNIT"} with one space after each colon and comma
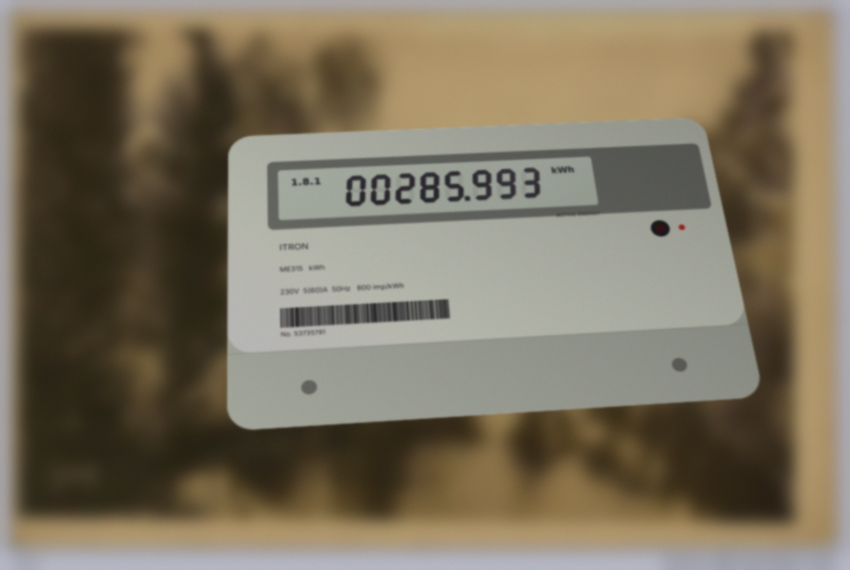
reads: {"value": 285.993, "unit": "kWh"}
